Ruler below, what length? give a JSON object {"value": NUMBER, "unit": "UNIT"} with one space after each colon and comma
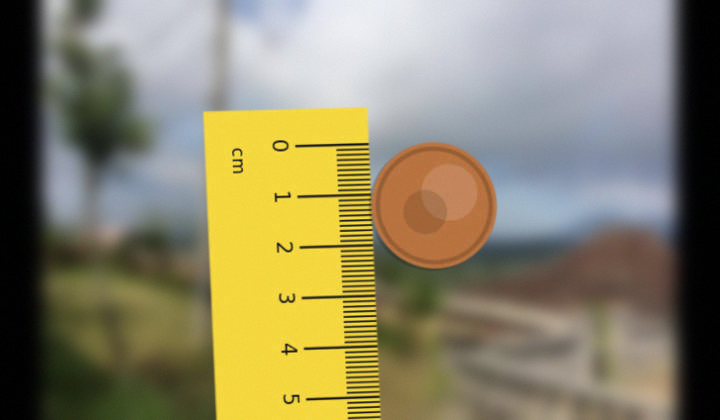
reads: {"value": 2.5, "unit": "cm"}
